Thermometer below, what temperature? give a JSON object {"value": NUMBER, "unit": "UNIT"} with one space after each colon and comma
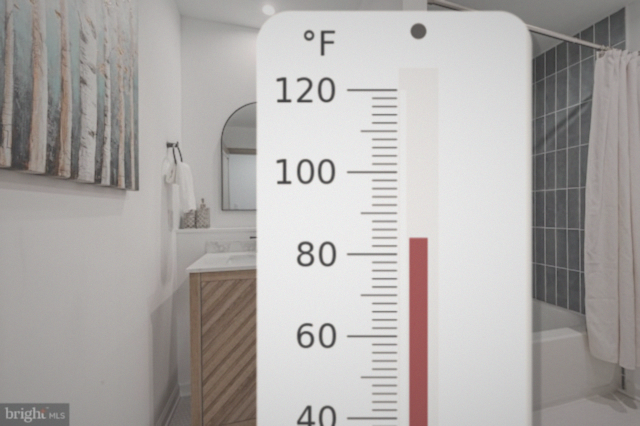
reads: {"value": 84, "unit": "°F"}
